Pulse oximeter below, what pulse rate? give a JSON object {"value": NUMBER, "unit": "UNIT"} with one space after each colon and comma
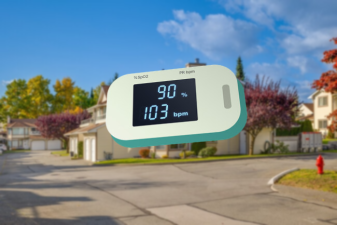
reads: {"value": 103, "unit": "bpm"}
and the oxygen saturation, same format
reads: {"value": 90, "unit": "%"}
